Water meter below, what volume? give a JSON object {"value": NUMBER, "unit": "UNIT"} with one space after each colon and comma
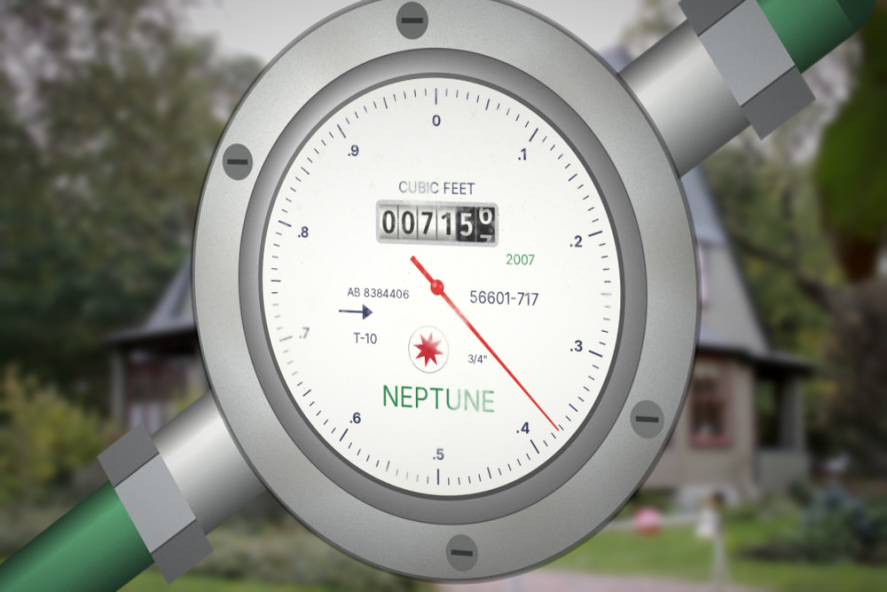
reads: {"value": 7156.37, "unit": "ft³"}
